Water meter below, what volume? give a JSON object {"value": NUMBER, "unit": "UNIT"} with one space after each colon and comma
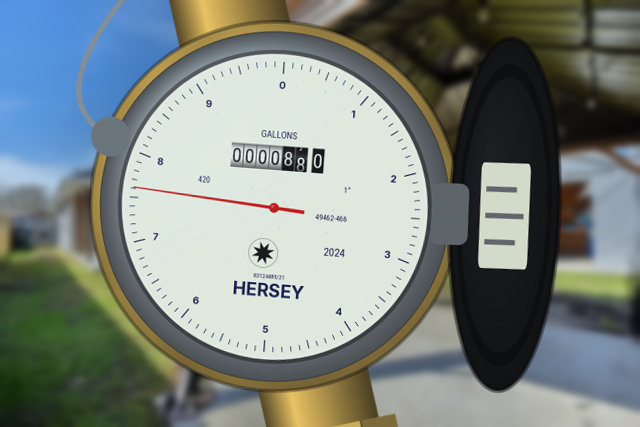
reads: {"value": 877.6, "unit": "gal"}
